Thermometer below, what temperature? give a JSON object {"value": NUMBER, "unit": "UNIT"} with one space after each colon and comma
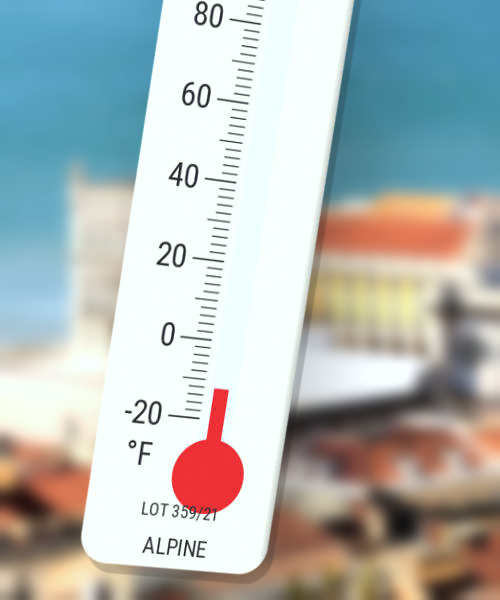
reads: {"value": -12, "unit": "°F"}
